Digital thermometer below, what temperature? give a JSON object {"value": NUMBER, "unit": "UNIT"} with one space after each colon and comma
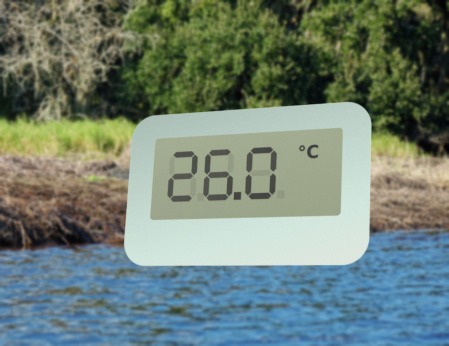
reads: {"value": 26.0, "unit": "°C"}
